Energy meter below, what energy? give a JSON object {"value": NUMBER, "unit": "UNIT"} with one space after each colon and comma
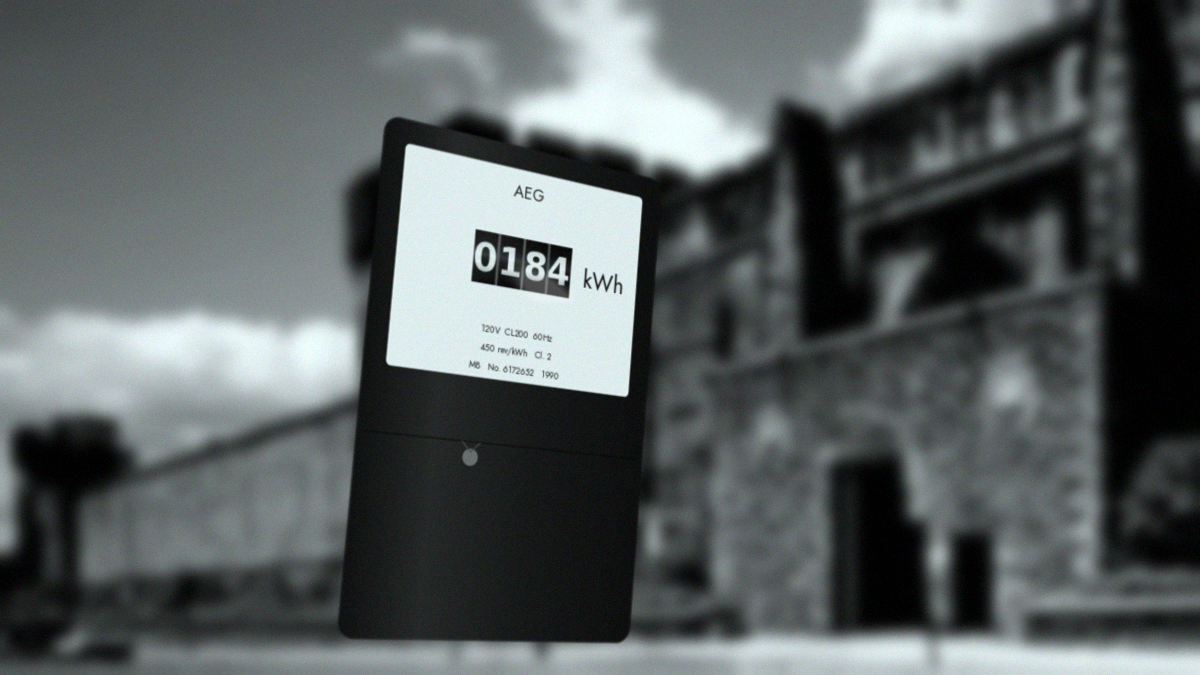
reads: {"value": 184, "unit": "kWh"}
